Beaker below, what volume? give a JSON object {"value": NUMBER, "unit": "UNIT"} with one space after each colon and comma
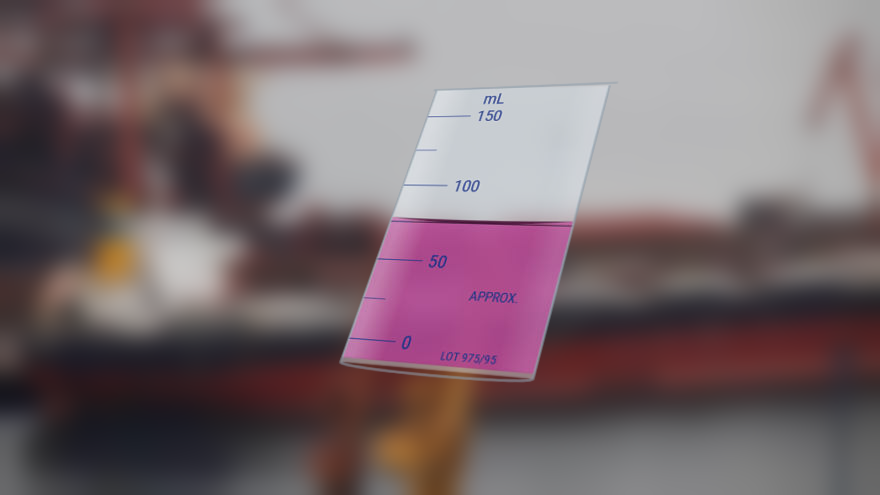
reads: {"value": 75, "unit": "mL"}
